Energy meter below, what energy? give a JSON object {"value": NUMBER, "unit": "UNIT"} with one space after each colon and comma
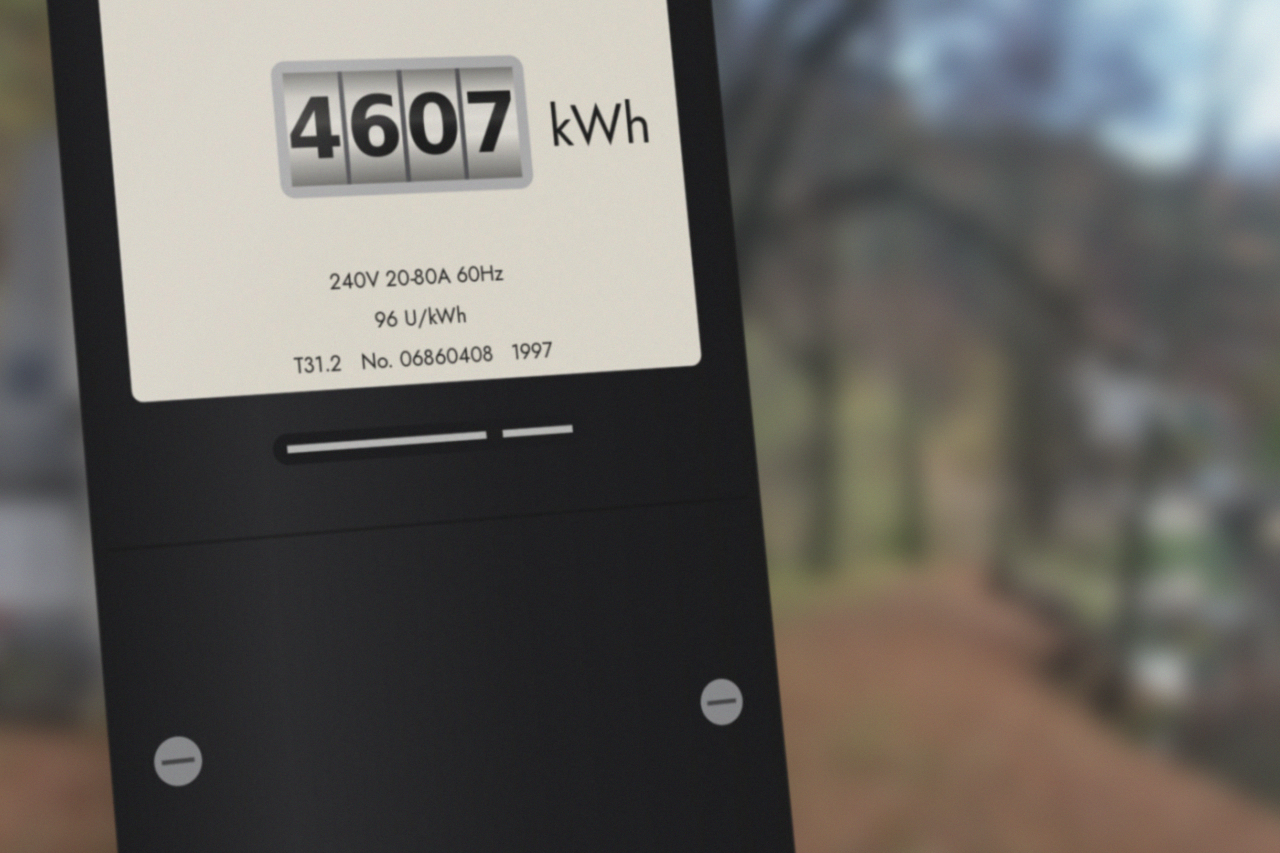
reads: {"value": 4607, "unit": "kWh"}
